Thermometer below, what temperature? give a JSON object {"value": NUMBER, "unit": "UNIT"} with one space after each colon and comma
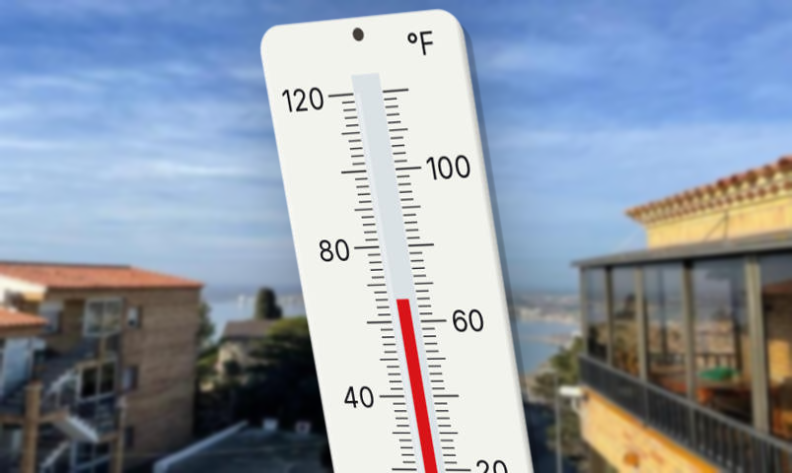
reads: {"value": 66, "unit": "°F"}
